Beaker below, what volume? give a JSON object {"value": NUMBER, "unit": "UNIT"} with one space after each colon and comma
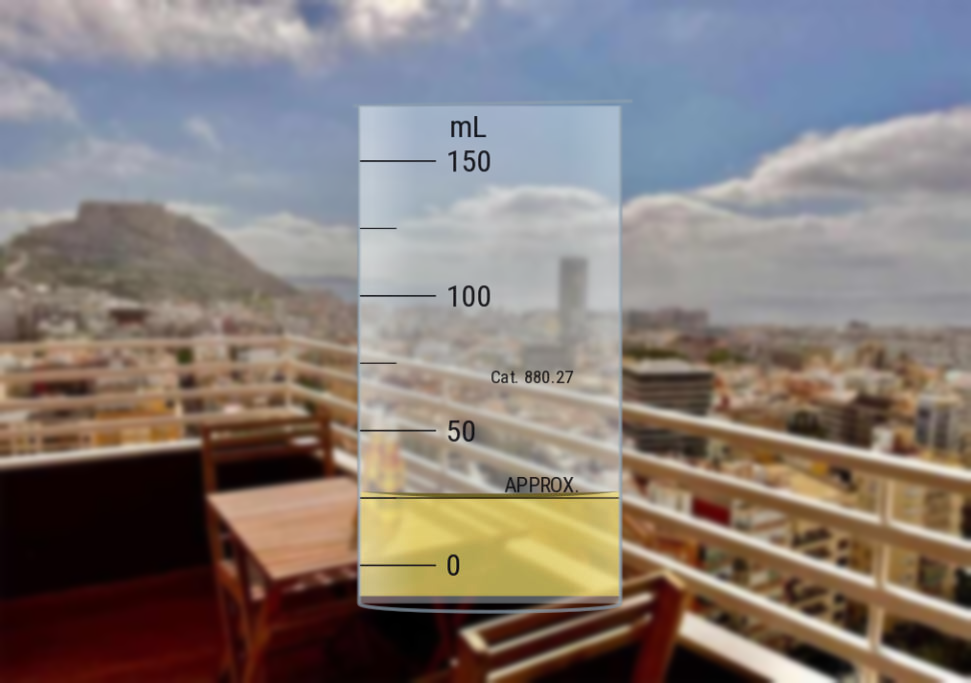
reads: {"value": 25, "unit": "mL"}
